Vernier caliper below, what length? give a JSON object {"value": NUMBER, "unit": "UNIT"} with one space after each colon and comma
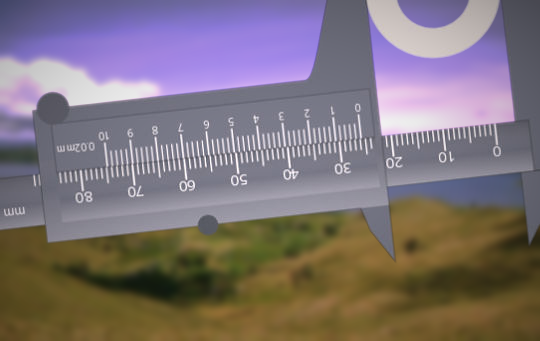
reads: {"value": 25.8, "unit": "mm"}
